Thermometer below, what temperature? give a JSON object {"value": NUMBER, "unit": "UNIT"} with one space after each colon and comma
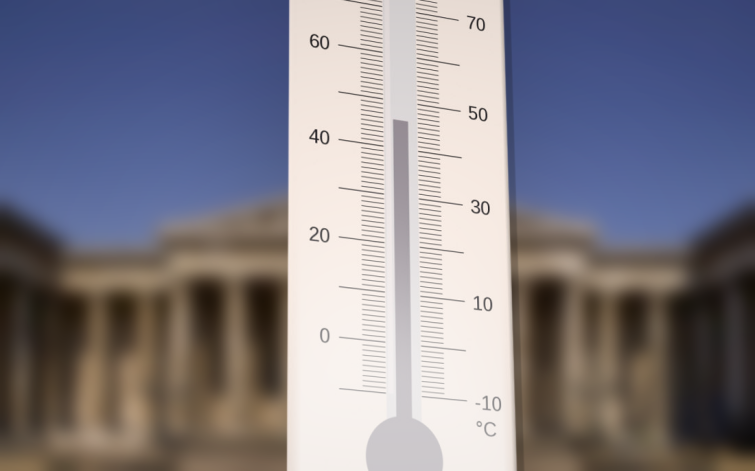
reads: {"value": 46, "unit": "°C"}
